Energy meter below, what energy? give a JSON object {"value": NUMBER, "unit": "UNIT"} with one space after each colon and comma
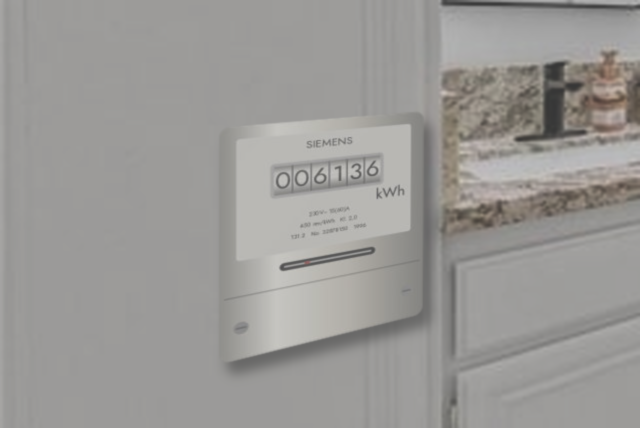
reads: {"value": 6136, "unit": "kWh"}
